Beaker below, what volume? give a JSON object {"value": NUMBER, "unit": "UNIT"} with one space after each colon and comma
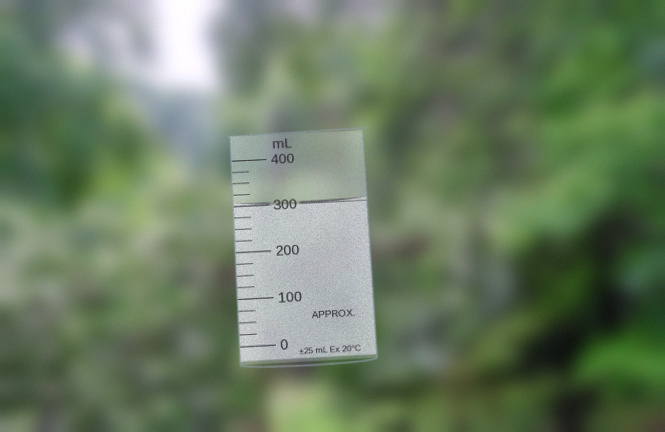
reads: {"value": 300, "unit": "mL"}
